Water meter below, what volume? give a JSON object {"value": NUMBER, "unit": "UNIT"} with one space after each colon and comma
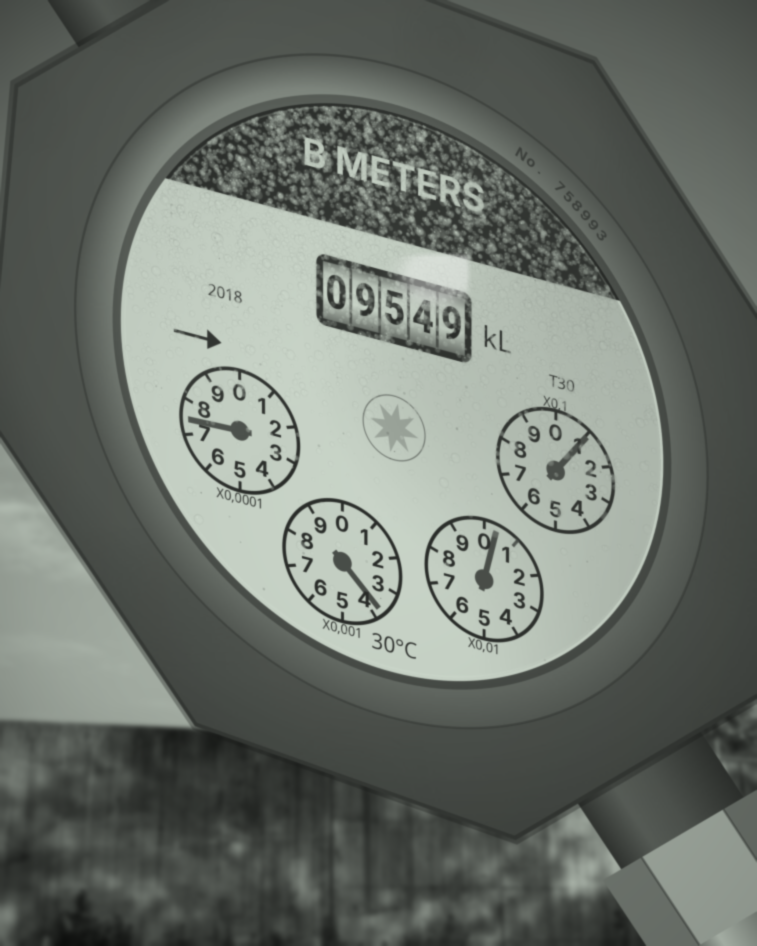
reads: {"value": 9549.1037, "unit": "kL"}
